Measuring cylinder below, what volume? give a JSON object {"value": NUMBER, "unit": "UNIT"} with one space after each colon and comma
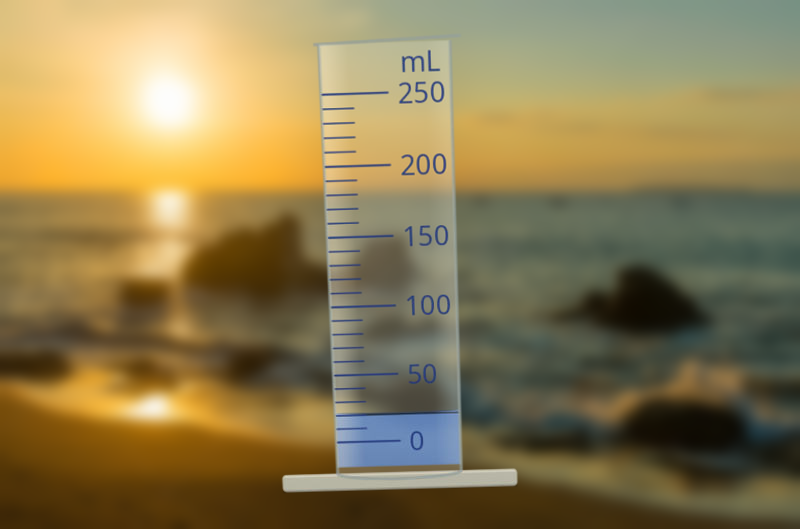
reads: {"value": 20, "unit": "mL"}
